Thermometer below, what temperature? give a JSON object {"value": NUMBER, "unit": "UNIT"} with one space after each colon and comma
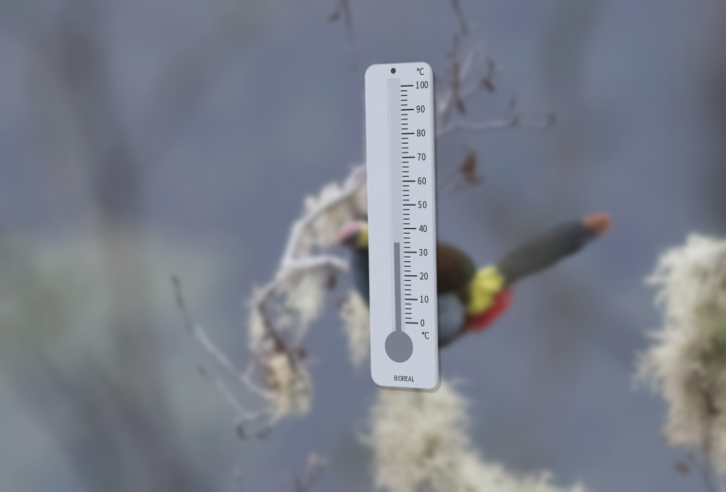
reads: {"value": 34, "unit": "°C"}
